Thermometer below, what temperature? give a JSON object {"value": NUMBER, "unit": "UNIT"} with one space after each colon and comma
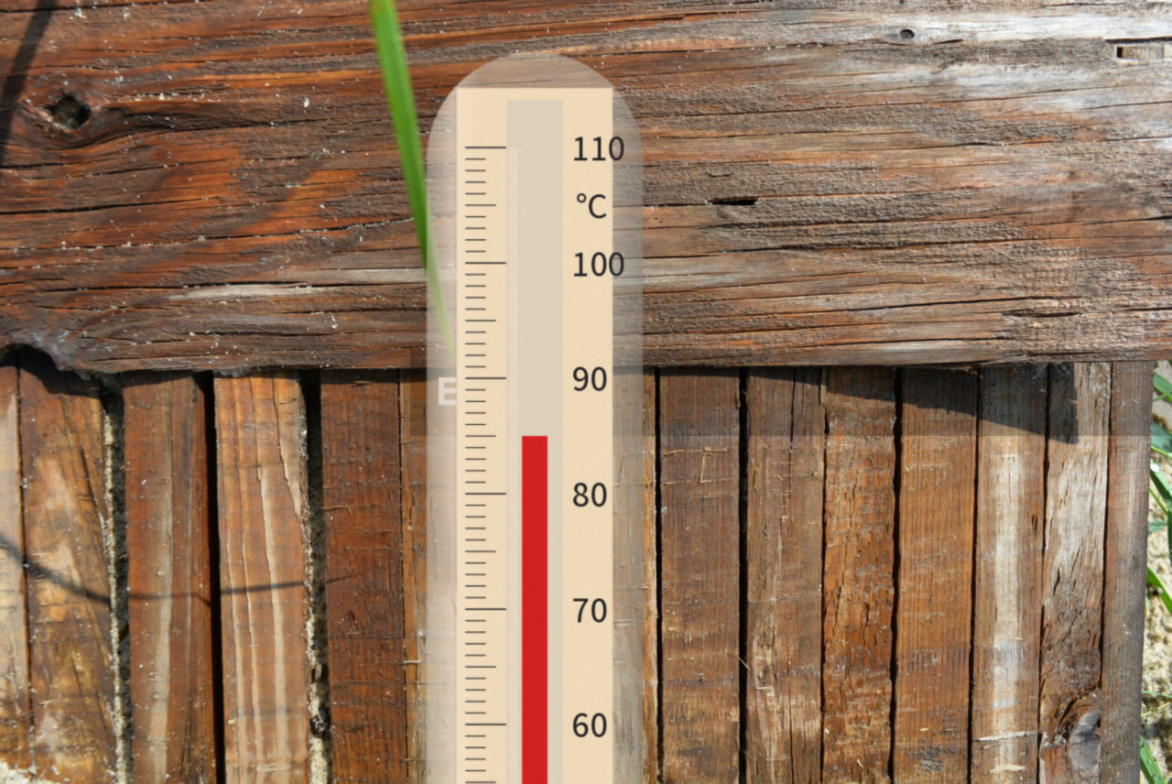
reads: {"value": 85, "unit": "°C"}
